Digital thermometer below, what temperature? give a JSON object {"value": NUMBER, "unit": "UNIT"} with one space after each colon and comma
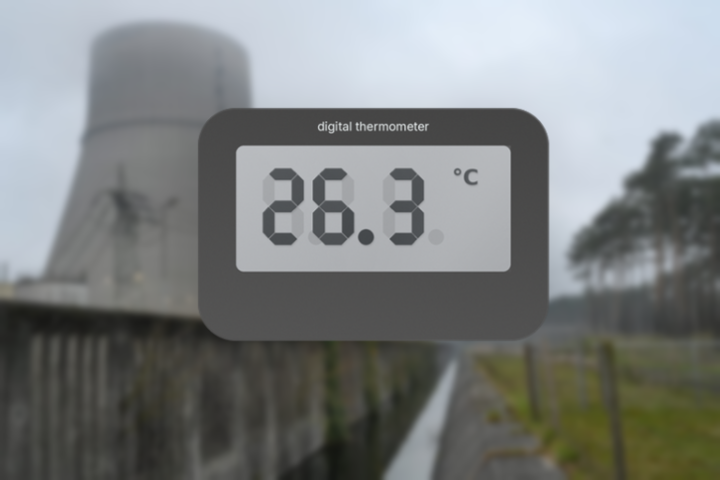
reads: {"value": 26.3, "unit": "°C"}
